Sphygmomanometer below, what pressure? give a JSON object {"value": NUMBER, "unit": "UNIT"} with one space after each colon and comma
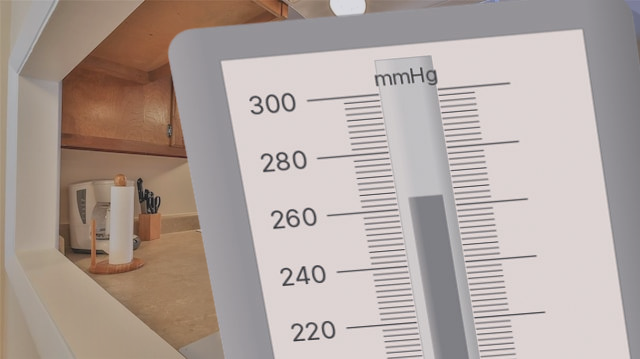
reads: {"value": 264, "unit": "mmHg"}
